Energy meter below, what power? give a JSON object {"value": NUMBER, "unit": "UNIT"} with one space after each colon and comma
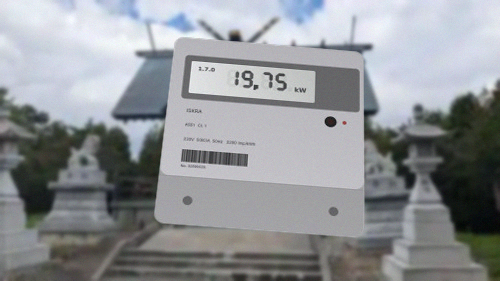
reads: {"value": 19.75, "unit": "kW"}
